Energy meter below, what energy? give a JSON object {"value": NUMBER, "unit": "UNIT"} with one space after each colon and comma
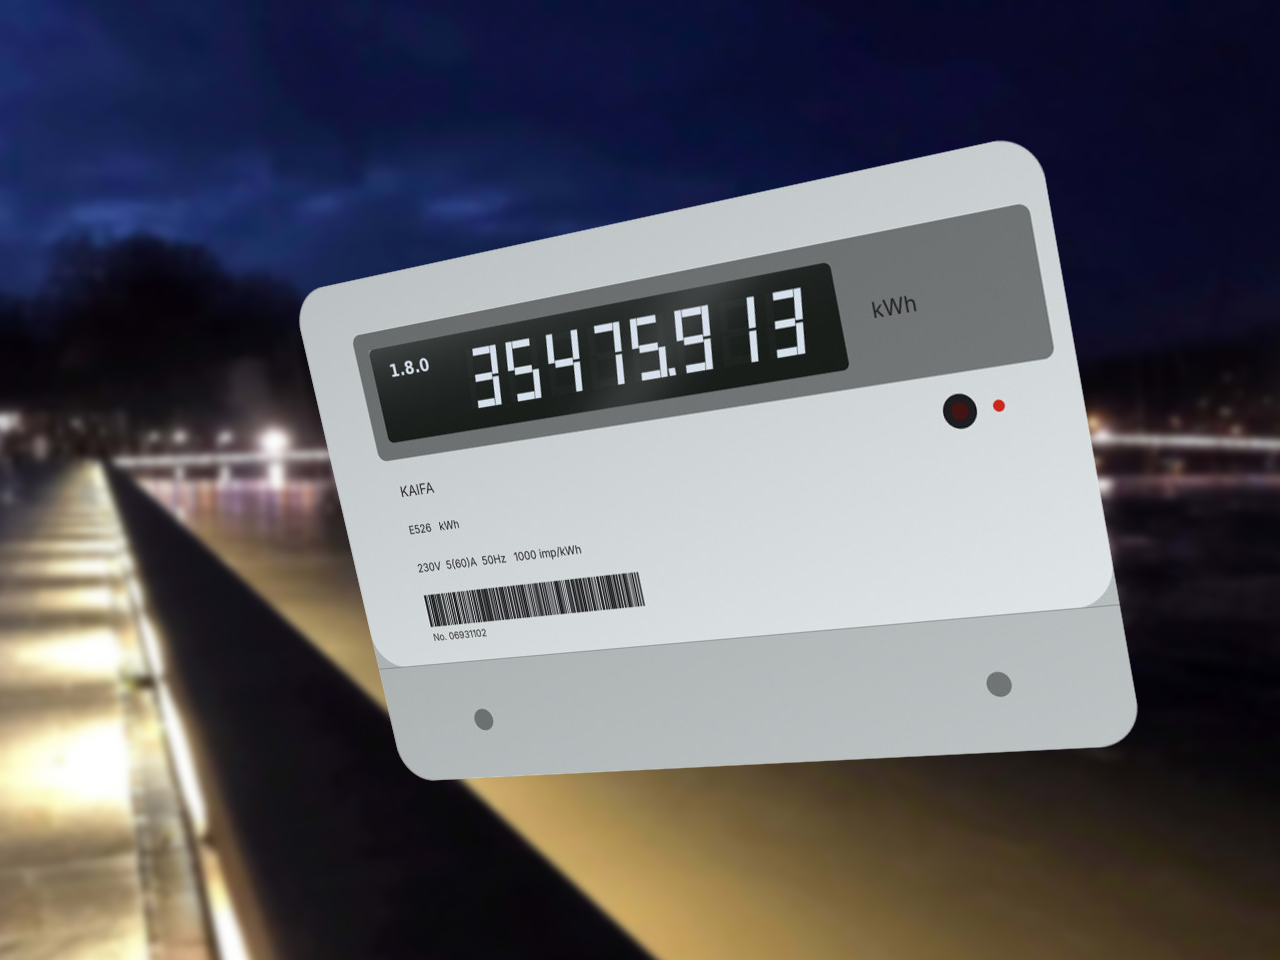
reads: {"value": 35475.913, "unit": "kWh"}
